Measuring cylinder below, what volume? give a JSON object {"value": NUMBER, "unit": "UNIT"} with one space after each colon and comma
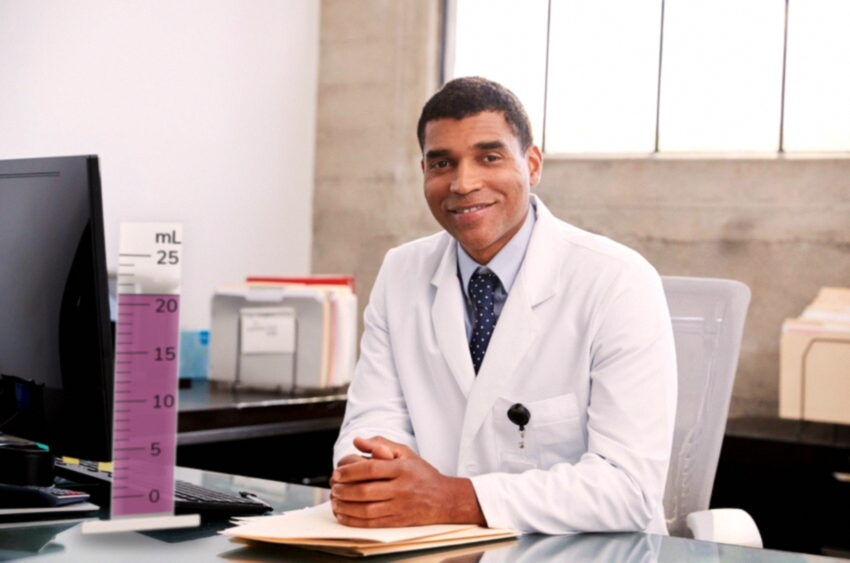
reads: {"value": 21, "unit": "mL"}
